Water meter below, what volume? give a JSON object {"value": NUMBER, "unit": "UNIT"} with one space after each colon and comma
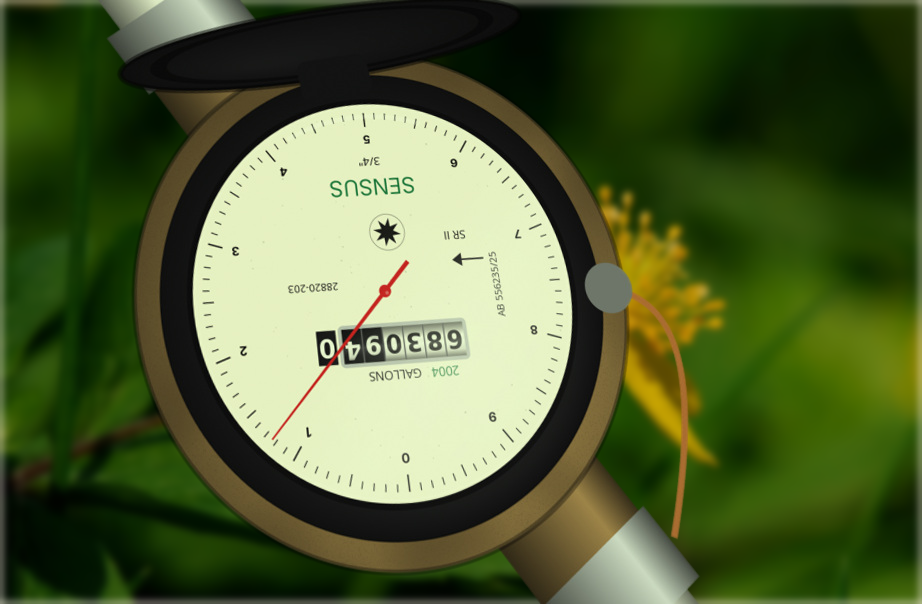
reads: {"value": 6830941.2, "unit": "gal"}
